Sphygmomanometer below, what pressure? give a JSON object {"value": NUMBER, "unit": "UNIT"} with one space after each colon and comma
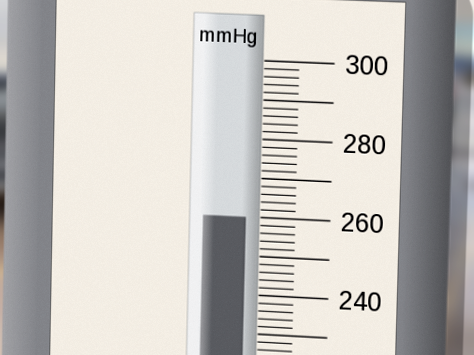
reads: {"value": 260, "unit": "mmHg"}
